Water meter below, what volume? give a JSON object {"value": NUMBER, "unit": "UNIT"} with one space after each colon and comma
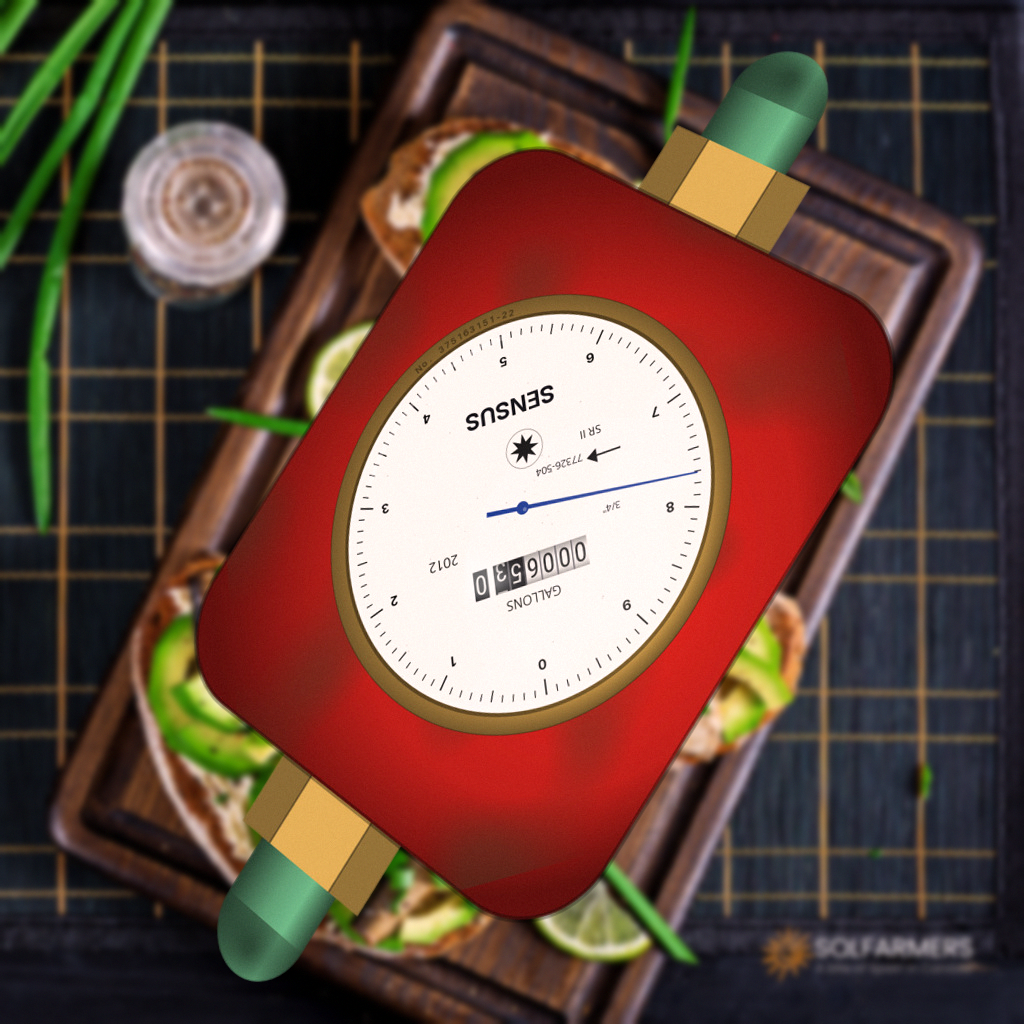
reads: {"value": 6527.7, "unit": "gal"}
